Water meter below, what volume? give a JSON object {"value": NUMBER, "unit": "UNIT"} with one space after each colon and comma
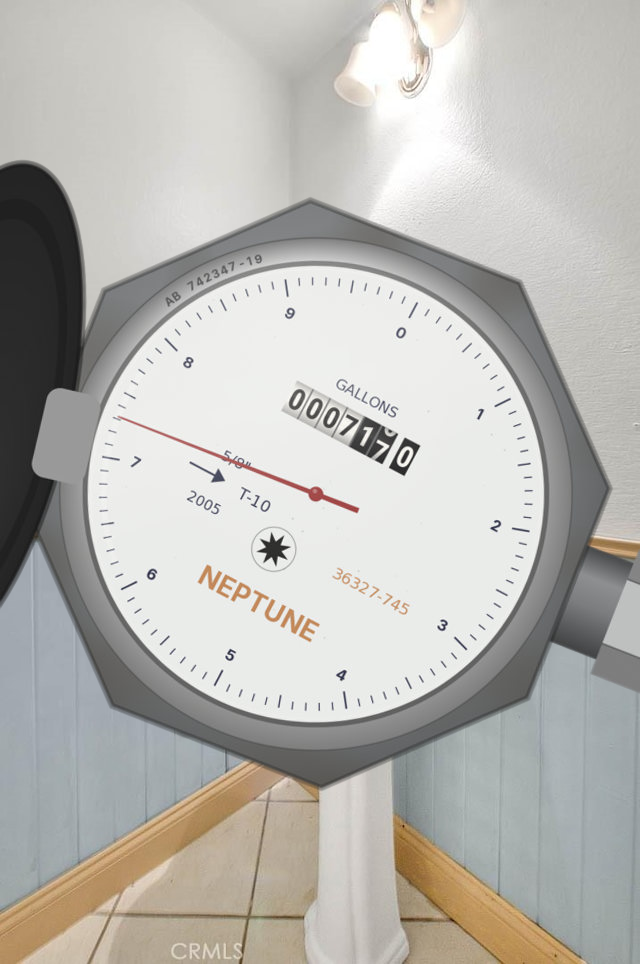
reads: {"value": 7167.3, "unit": "gal"}
